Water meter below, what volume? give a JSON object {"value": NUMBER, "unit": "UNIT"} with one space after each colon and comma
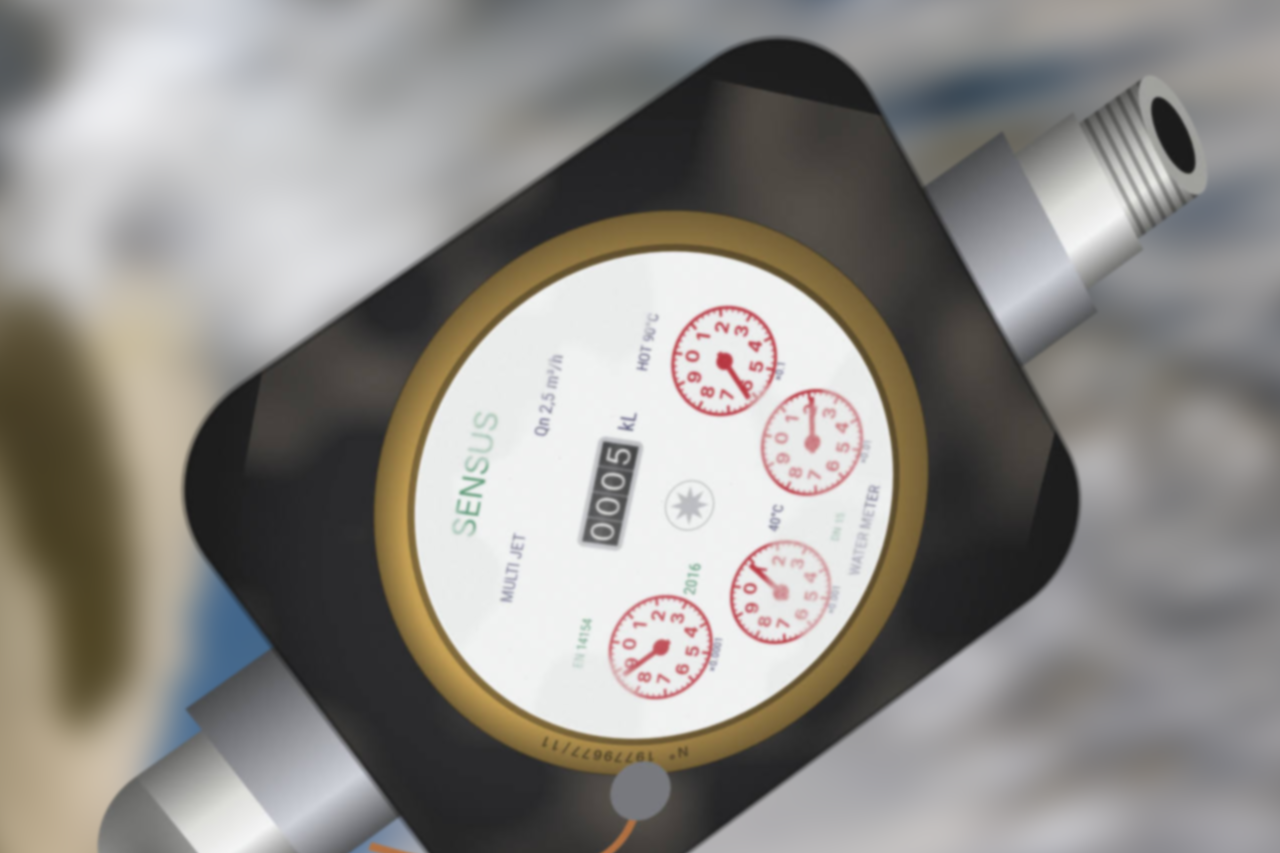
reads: {"value": 5.6208, "unit": "kL"}
